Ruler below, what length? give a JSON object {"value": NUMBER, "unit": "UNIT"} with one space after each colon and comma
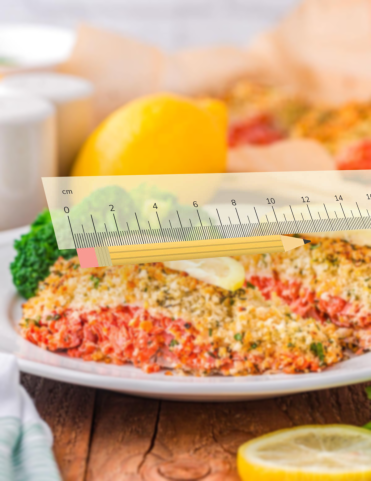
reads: {"value": 11.5, "unit": "cm"}
